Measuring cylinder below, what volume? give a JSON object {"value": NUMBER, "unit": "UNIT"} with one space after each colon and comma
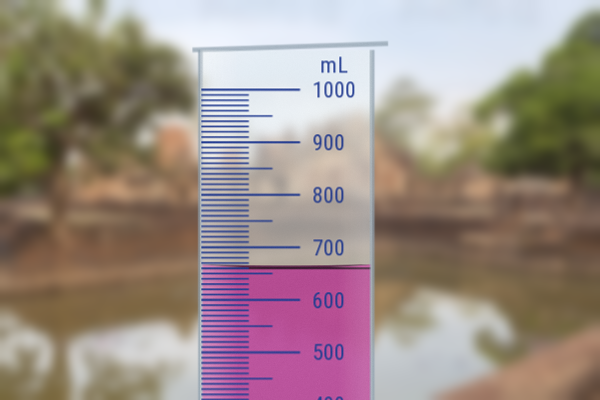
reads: {"value": 660, "unit": "mL"}
